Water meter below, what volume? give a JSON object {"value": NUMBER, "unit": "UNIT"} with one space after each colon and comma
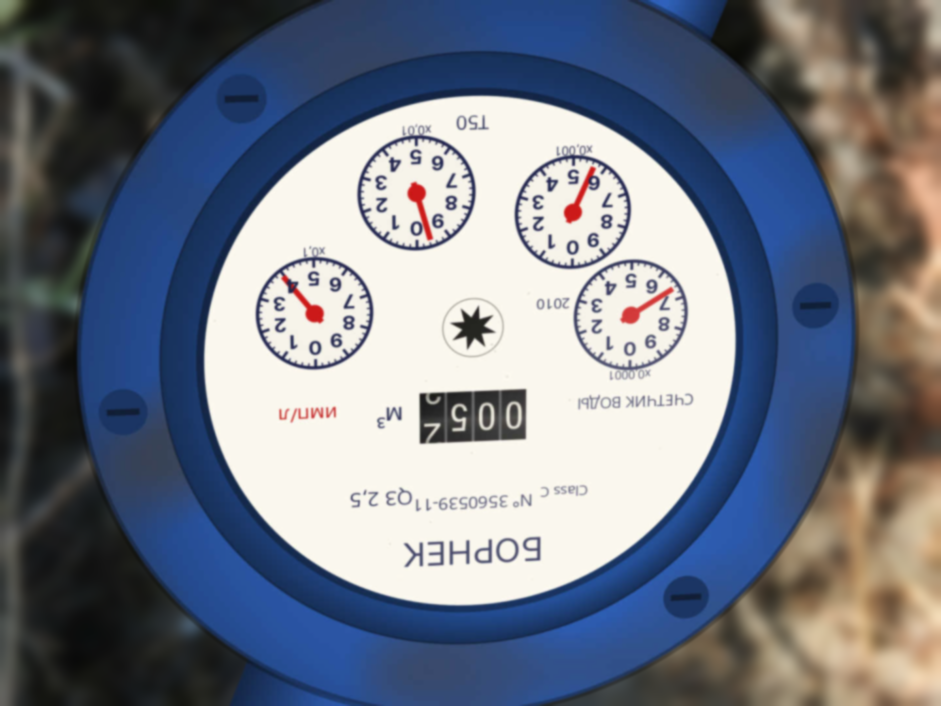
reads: {"value": 52.3956, "unit": "m³"}
